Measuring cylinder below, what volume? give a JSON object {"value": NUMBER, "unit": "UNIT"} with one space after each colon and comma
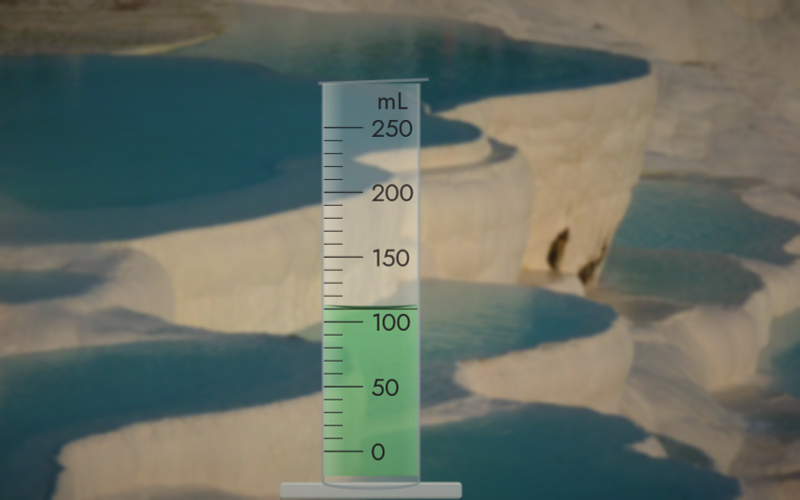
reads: {"value": 110, "unit": "mL"}
